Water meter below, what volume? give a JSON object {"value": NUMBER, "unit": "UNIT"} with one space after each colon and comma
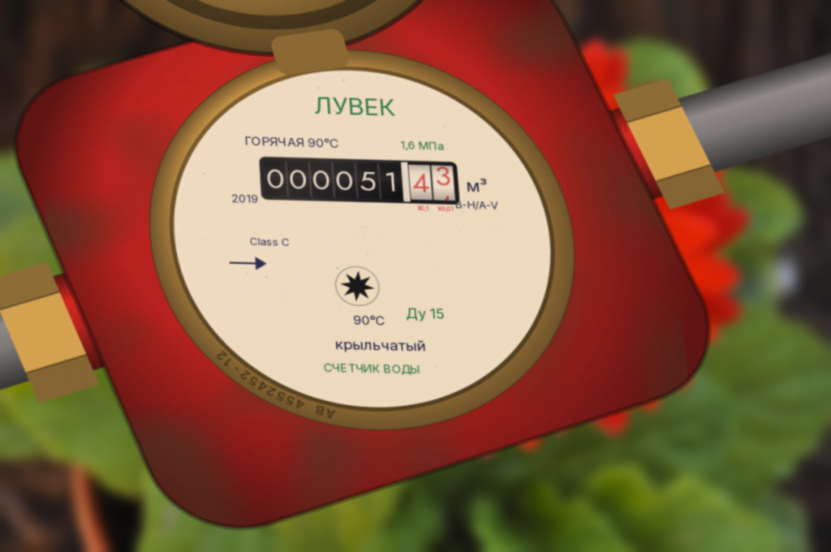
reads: {"value": 51.43, "unit": "m³"}
